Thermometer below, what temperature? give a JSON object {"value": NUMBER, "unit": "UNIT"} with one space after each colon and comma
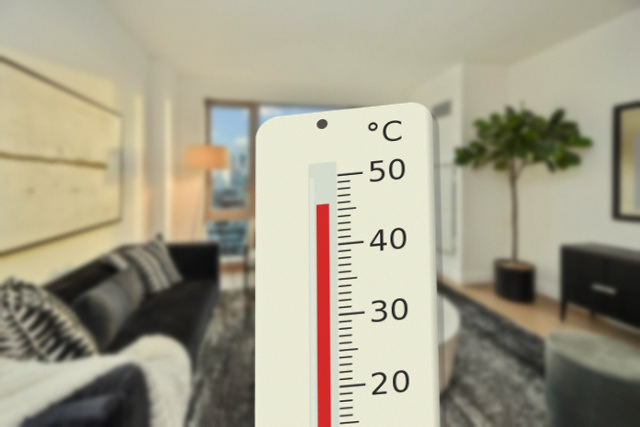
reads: {"value": 46, "unit": "°C"}
